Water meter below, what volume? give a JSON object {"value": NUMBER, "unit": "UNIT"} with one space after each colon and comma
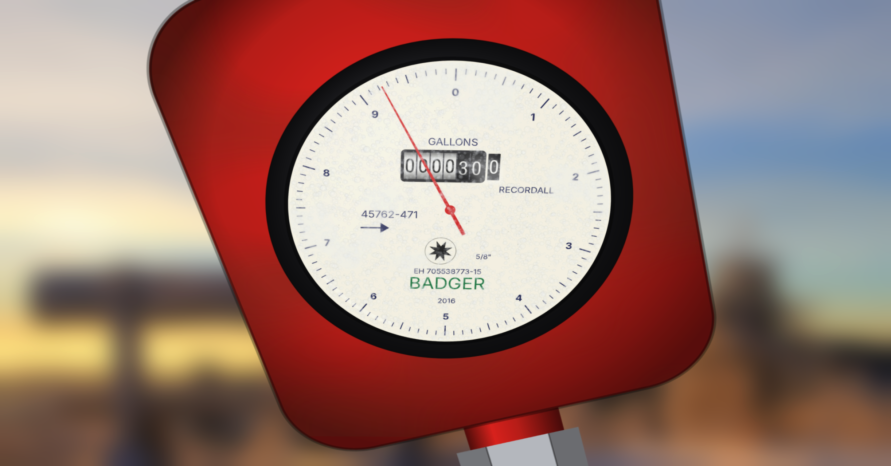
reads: {"value": 299.2, "unit": "gal"}
